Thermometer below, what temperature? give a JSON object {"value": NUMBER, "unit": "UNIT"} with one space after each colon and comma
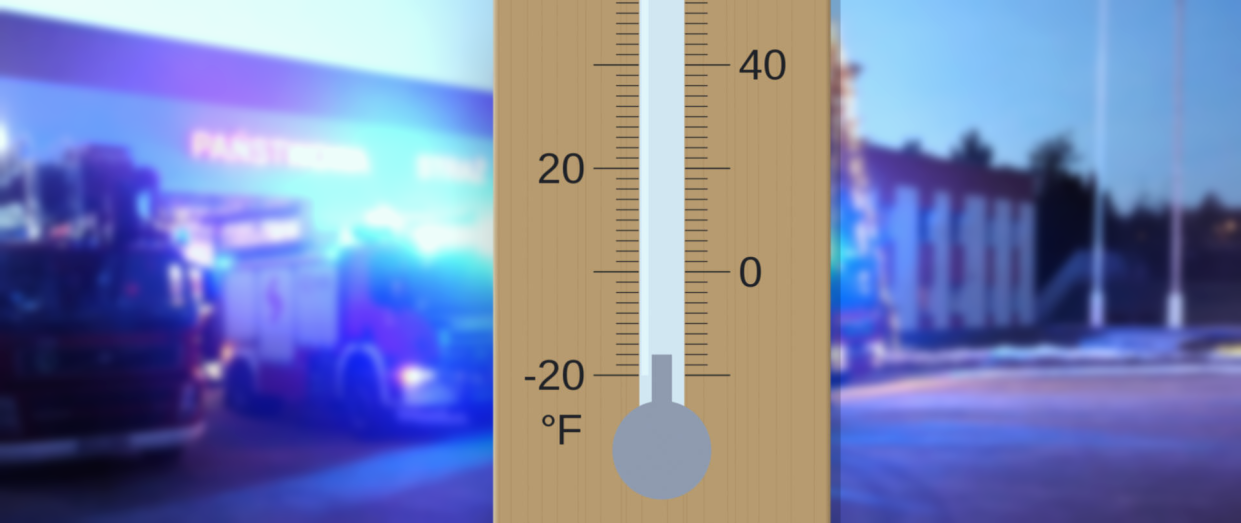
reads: {"value": -16, "unit": "°F"}
